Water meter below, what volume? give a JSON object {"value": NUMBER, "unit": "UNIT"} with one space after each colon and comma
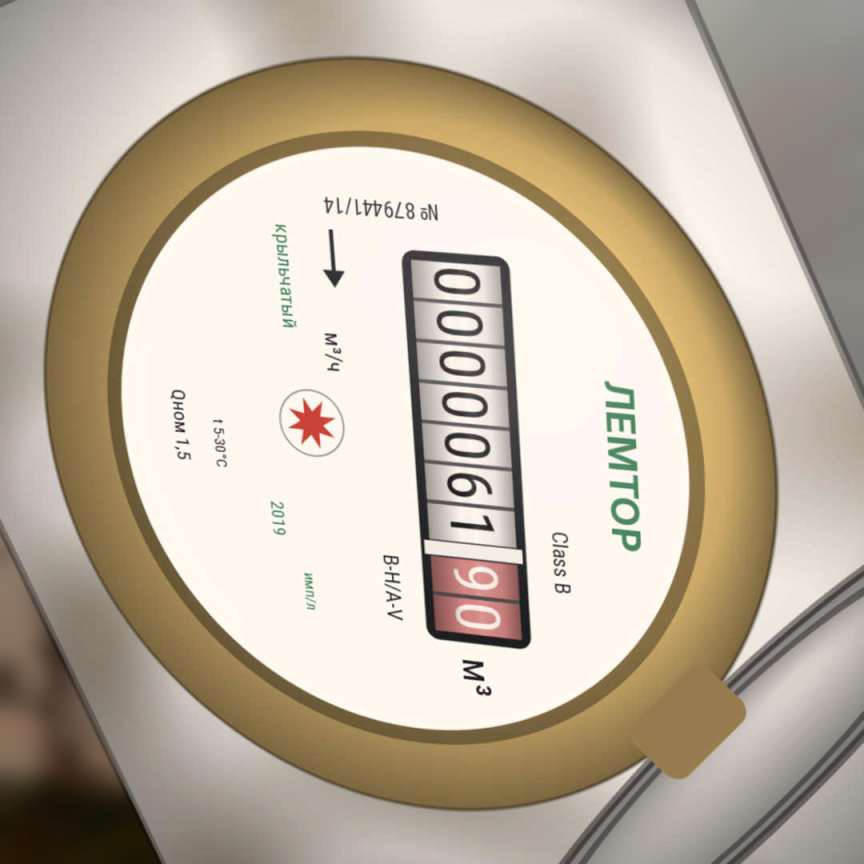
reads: {"value": 61.90, "unit": "m³"}
